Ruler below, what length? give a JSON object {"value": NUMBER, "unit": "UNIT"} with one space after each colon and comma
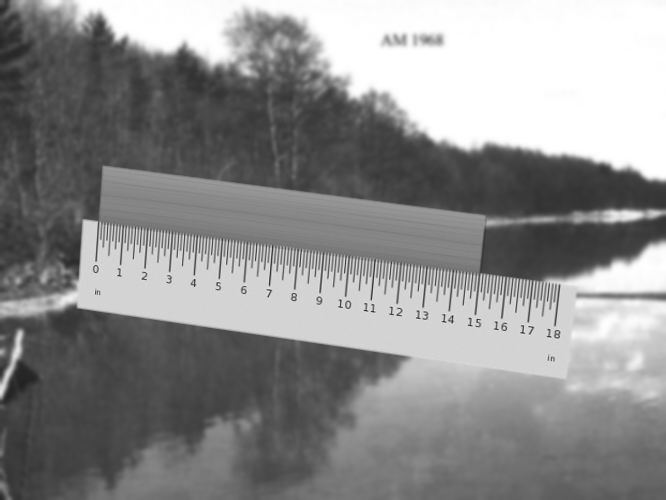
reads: {"value": 15, "unit": "in"}
